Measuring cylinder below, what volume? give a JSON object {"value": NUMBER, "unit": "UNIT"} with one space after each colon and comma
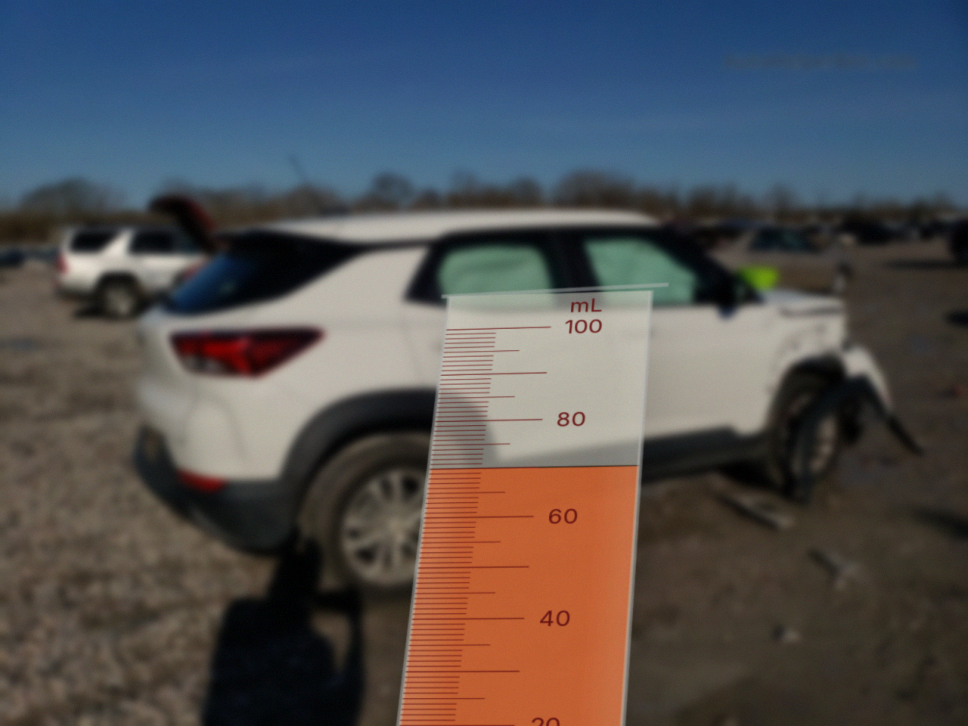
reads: {"value": 70, "unit": "mL"}
